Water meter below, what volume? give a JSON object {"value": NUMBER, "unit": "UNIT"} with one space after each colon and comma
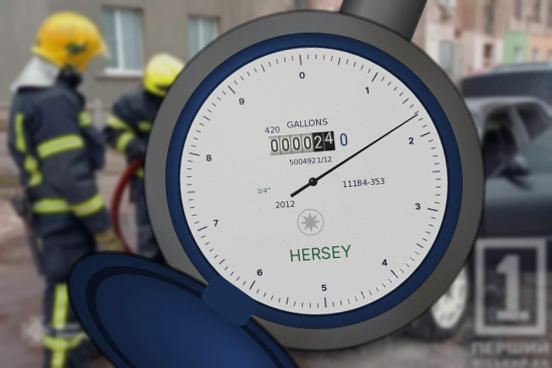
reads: {"value": 241.7, "unit": "gal"}
